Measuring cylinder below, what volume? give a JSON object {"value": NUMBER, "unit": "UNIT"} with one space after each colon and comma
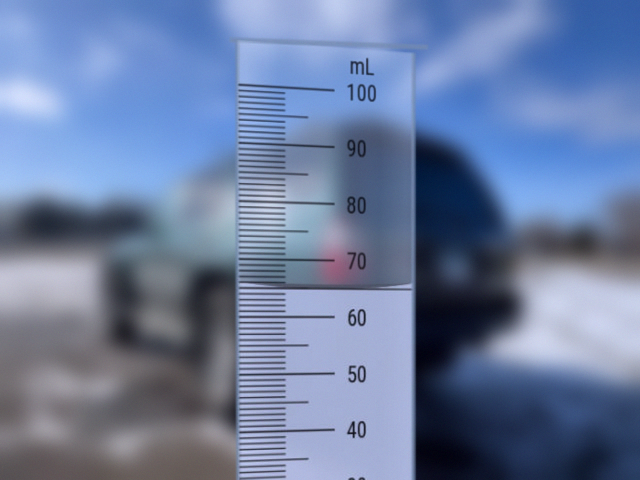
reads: {"value": 65, "unit": "mL"}
